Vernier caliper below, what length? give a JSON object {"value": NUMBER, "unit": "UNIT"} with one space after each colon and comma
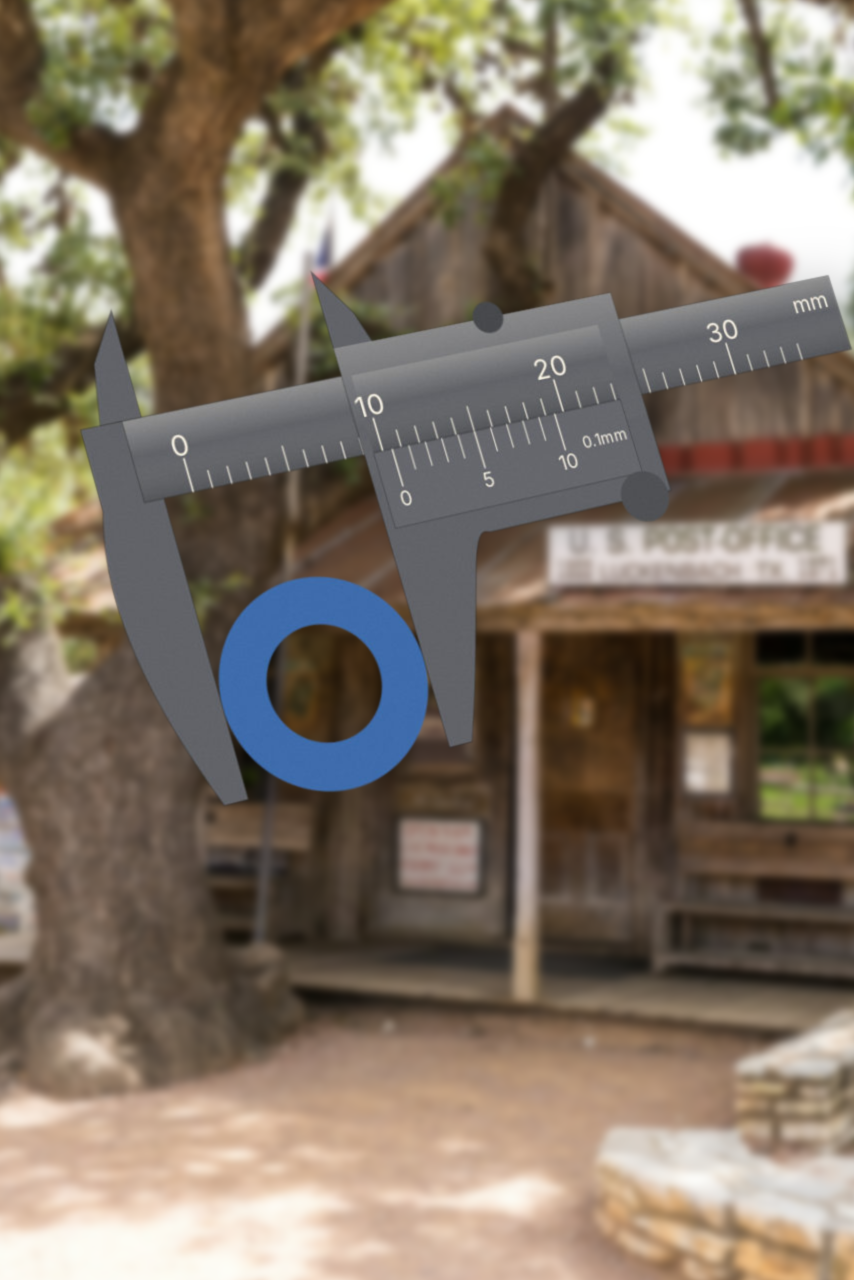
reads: {"value": 10.5, "unit": "mm"}
